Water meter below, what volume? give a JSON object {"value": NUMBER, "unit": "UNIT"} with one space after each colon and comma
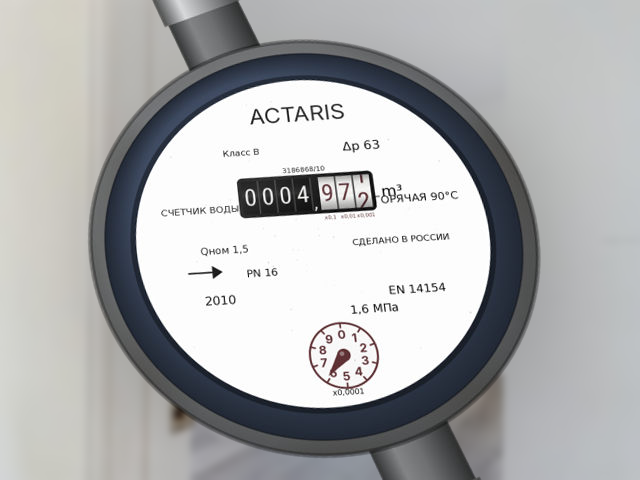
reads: {"value": 4.9716, "unit": "m³"}
